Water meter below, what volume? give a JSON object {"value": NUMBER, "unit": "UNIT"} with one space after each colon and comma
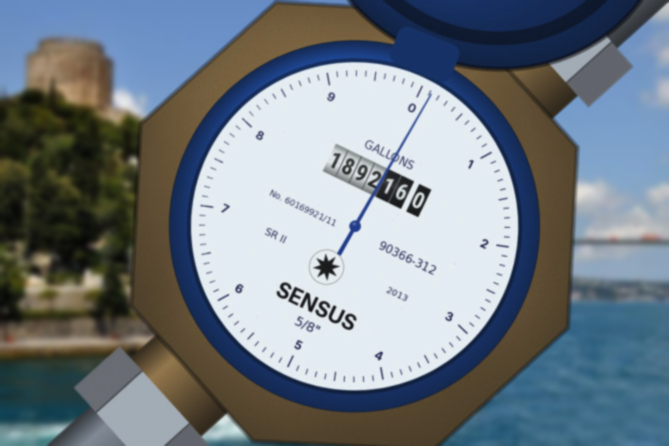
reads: {"value": 1892160.1, "unit": "gal"}
